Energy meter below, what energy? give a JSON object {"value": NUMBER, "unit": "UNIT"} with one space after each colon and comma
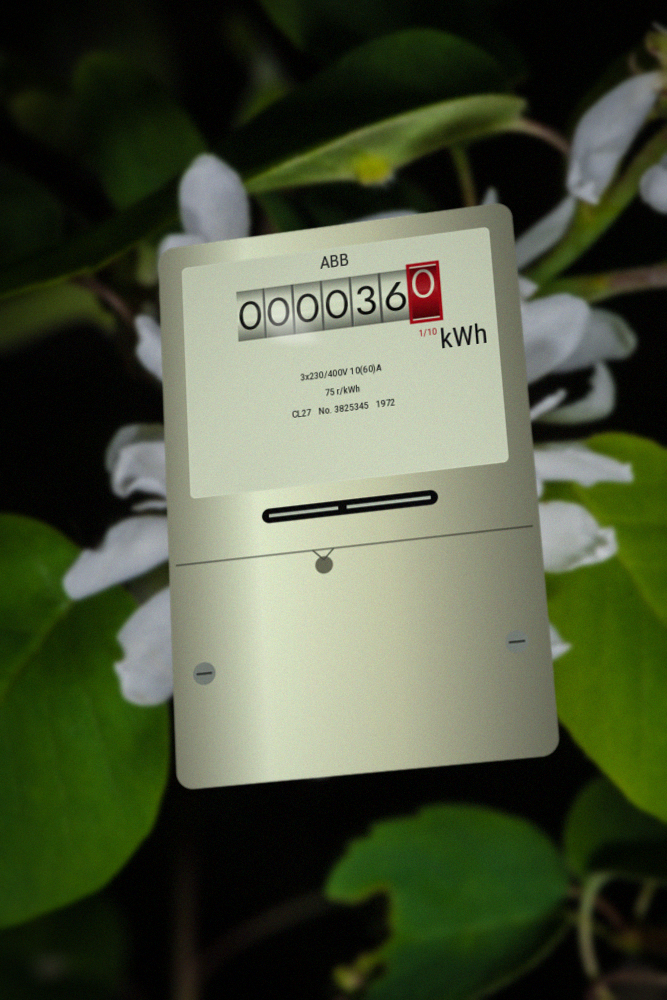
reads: {"value": 36.0, "unit": "kWh"}
